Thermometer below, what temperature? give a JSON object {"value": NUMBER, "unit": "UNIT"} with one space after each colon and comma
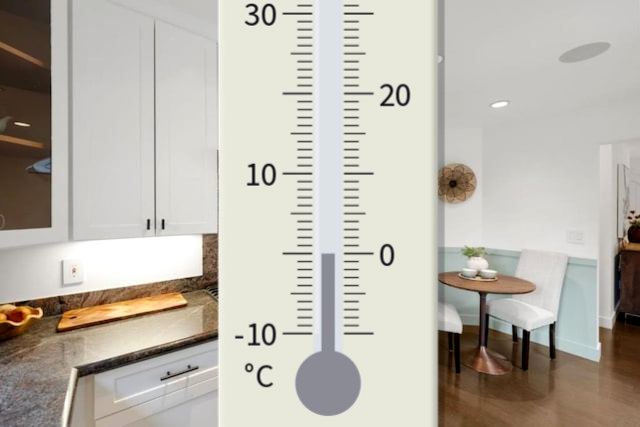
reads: {"value": 0, "unit": "°C"}
